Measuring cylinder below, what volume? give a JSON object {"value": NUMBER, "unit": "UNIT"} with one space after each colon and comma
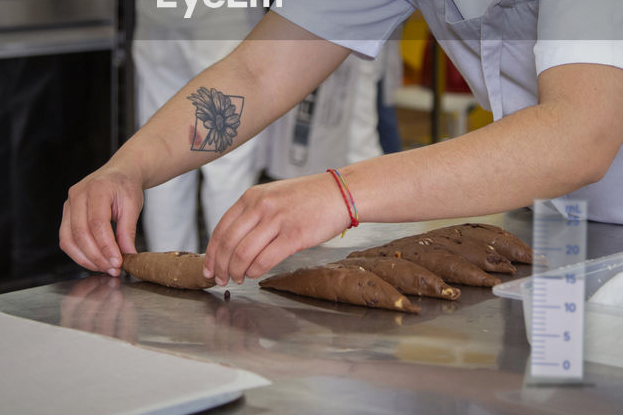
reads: {"value": 15, "unit": "mL"}
